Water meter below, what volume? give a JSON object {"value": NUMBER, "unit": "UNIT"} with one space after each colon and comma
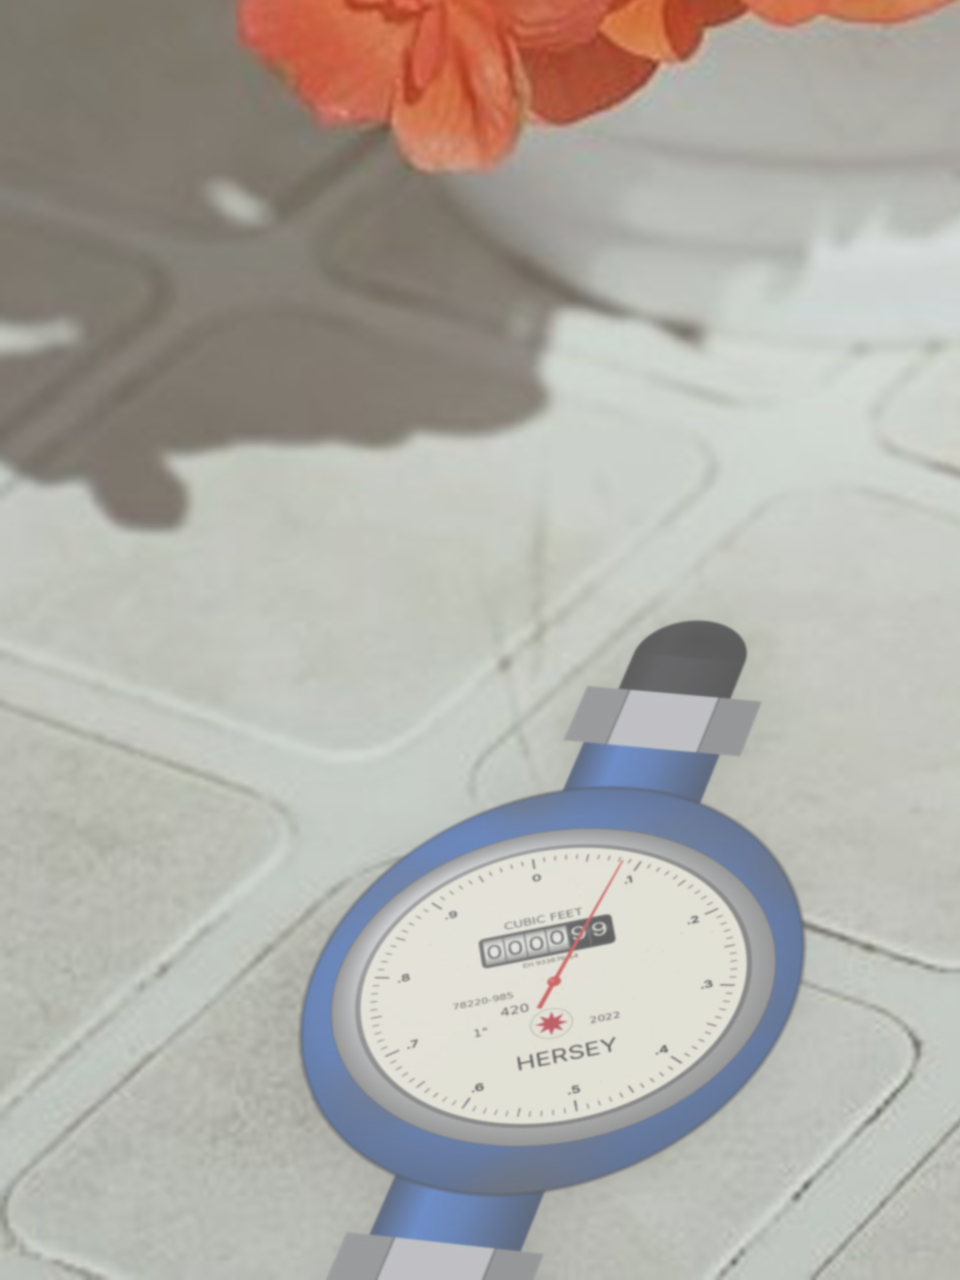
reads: {"value": 99.08, "unit": "ft³"}
